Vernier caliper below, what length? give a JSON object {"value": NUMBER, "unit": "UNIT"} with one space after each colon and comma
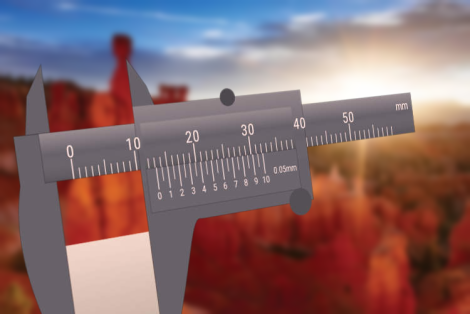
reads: {"value": 13.2, "unit": "mm"}
